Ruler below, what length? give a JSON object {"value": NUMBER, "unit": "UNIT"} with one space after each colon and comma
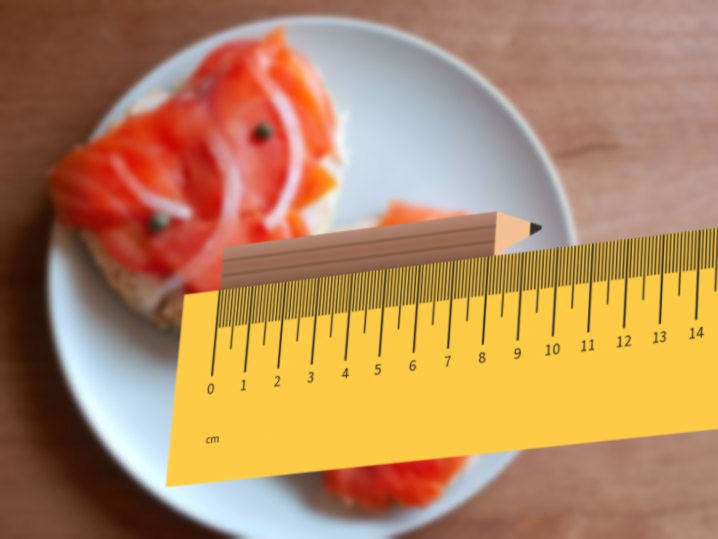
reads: {"value": 9.5, "unit": "cm"}
